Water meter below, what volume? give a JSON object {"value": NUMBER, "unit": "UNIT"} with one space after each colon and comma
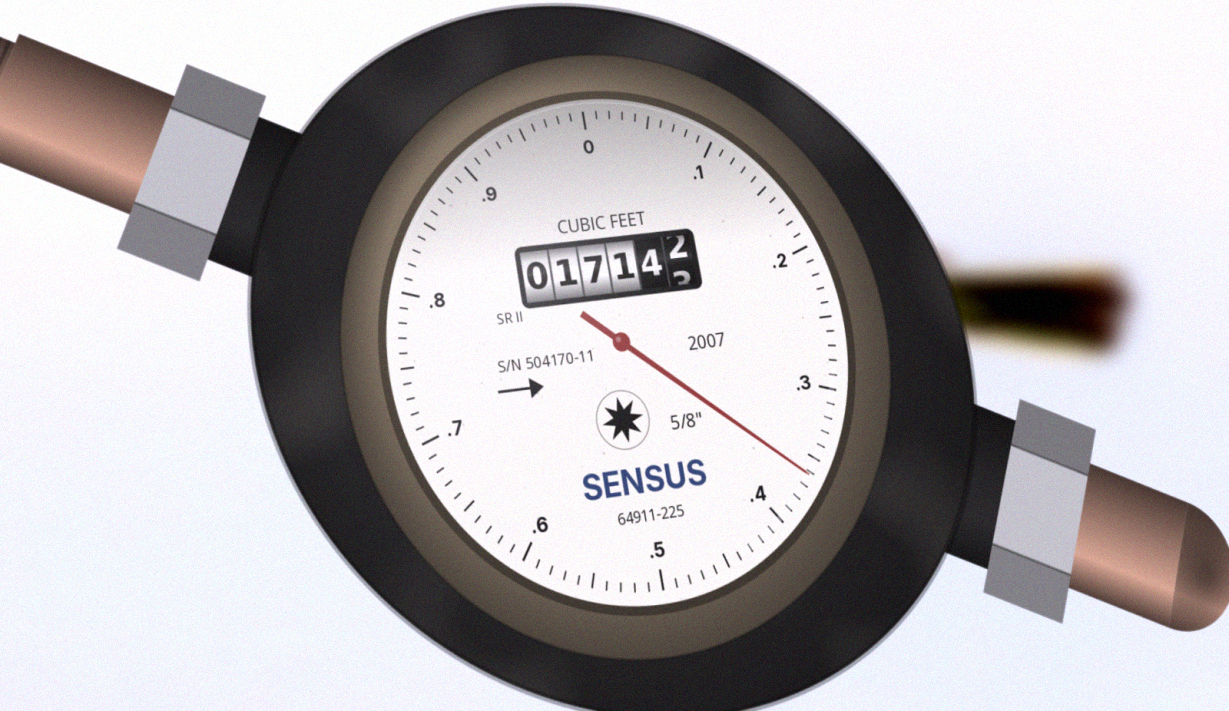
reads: {"value": 17142.36, "unit": "ft³"}
